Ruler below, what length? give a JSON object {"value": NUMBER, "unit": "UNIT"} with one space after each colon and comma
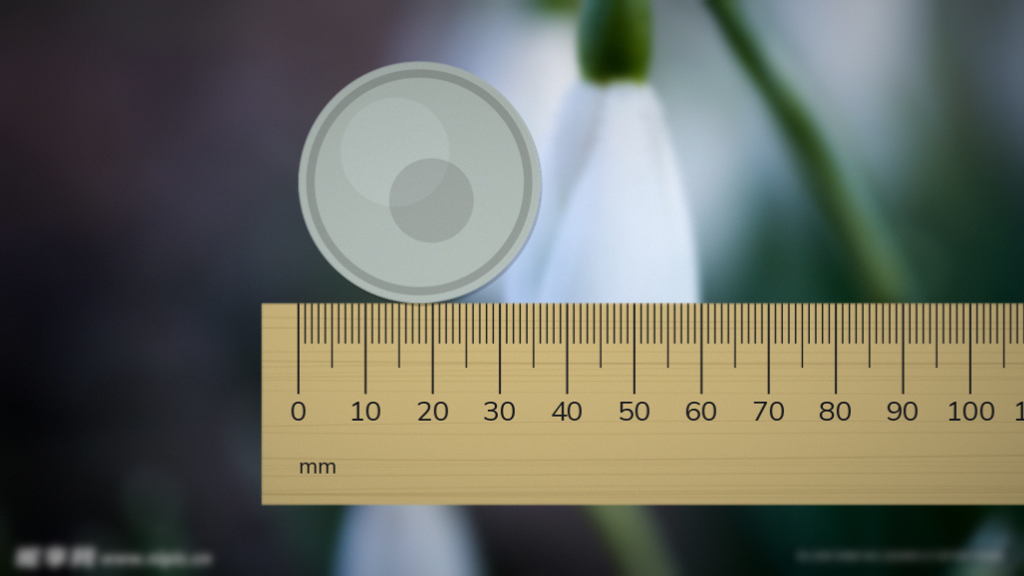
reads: {"value": 36, "unit": "mm"}
